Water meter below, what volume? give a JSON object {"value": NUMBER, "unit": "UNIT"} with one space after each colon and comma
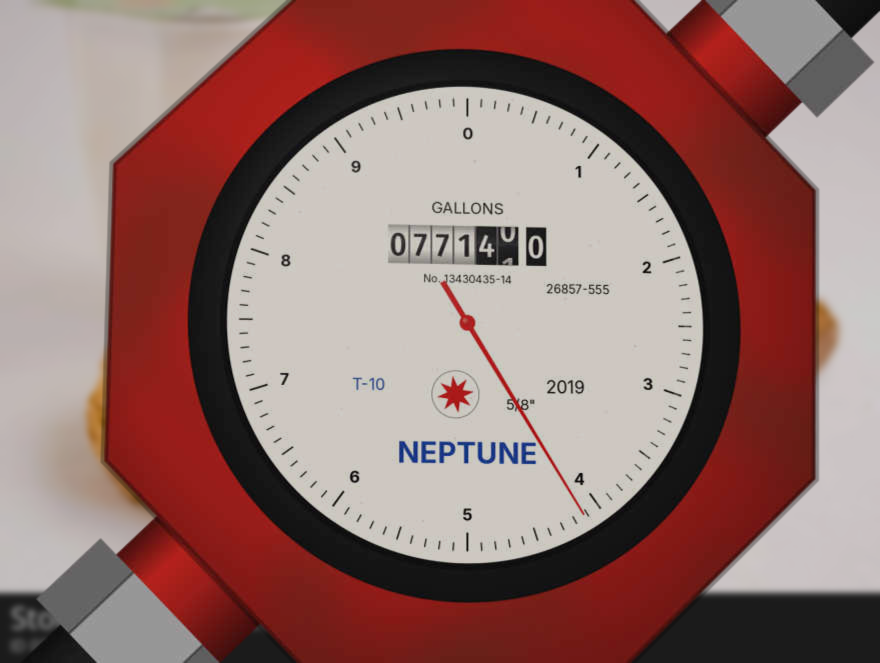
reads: {"value": 771404.1, "unit": "gal"}
